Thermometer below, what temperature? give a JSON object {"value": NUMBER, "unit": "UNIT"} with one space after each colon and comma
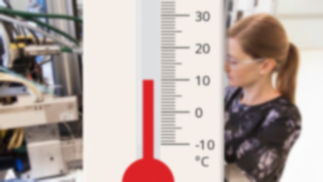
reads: {"value": 10, "unit": "°C"}
